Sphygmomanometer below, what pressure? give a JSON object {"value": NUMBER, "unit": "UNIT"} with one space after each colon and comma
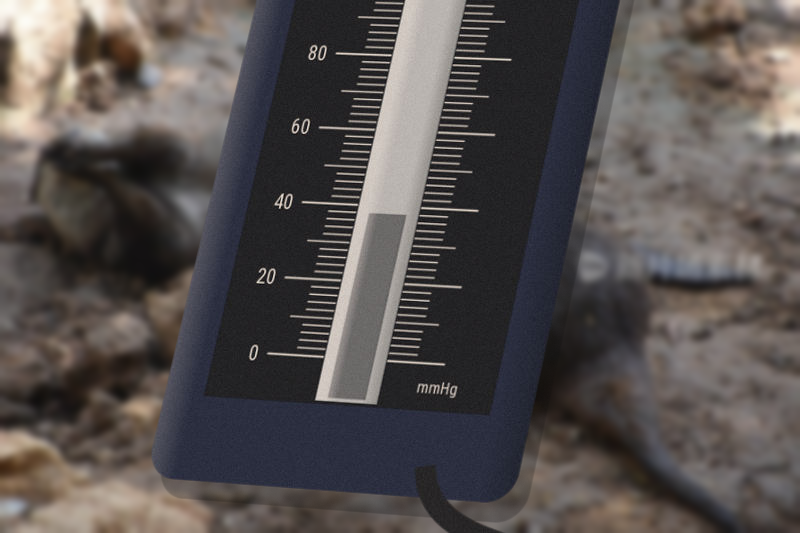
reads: {"value": 38, "unit": "mmHg"}
